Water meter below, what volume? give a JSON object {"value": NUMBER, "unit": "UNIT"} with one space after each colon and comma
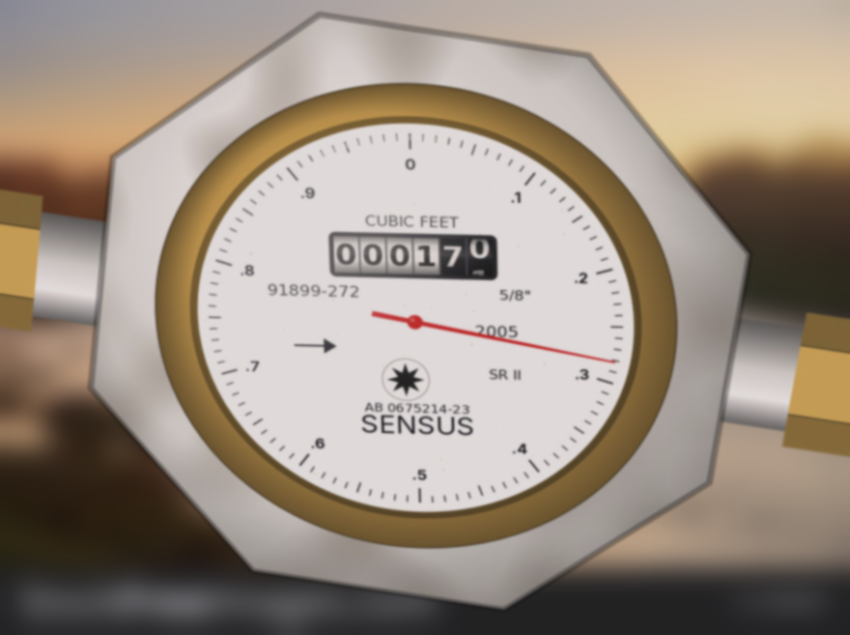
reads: {"value": 170.28, "unit": "ft³"}
